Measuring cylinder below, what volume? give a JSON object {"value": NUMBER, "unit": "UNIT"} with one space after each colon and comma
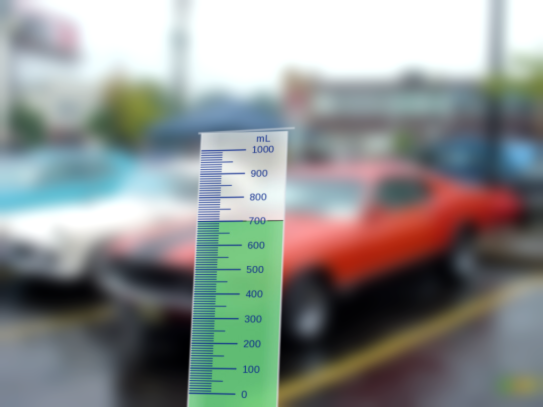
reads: {"value": 700, "unit": "mL"}
